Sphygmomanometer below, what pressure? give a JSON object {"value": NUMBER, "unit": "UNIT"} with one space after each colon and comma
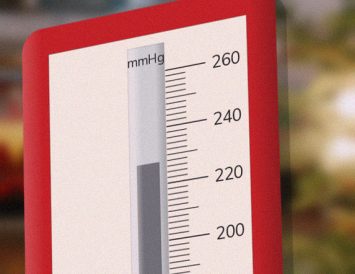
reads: {"value": 228, "unit": "mmHg"}
